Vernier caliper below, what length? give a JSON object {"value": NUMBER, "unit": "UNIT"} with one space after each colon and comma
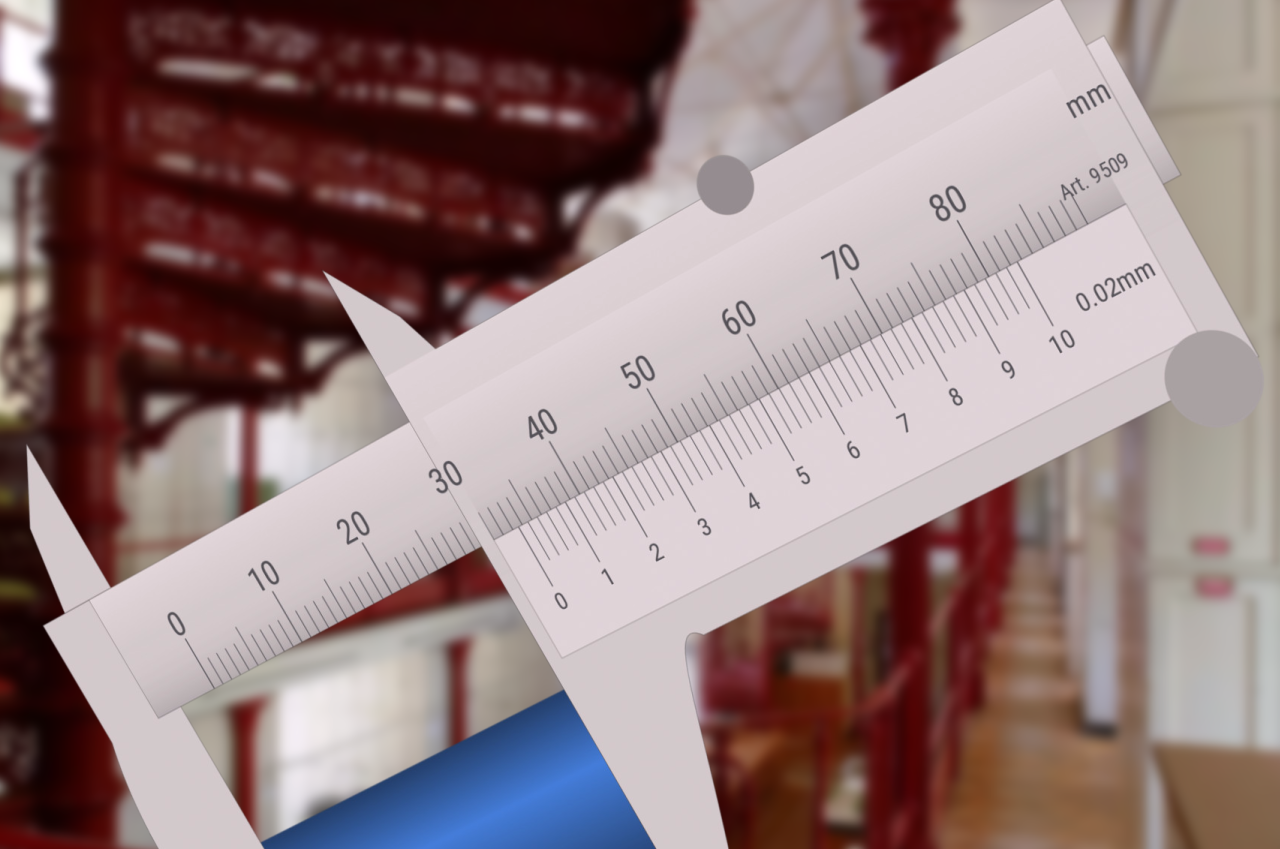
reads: {"value": 33.6, "unit": "mm"}
